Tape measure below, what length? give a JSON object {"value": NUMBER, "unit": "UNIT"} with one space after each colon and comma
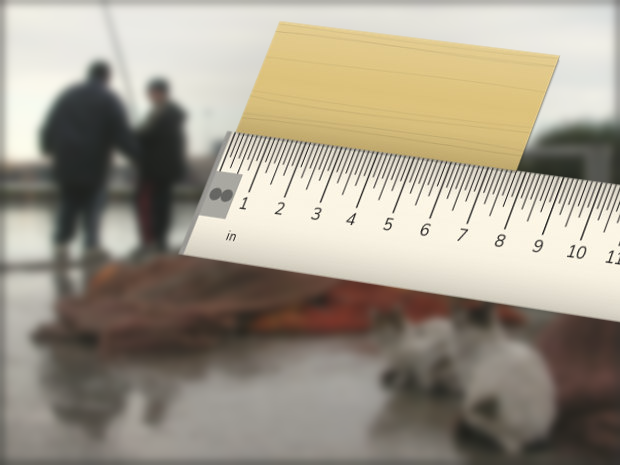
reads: {"value": 7.75, "unit": "in"}
